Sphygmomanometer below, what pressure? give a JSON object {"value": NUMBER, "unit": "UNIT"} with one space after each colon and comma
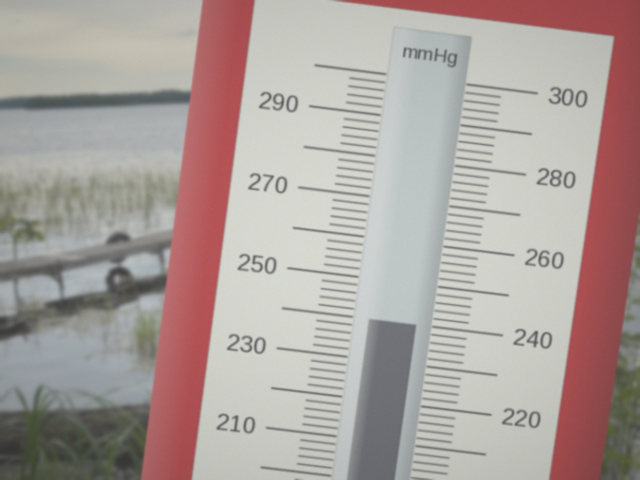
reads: {"value": 240, "unit": "mmHg"}
